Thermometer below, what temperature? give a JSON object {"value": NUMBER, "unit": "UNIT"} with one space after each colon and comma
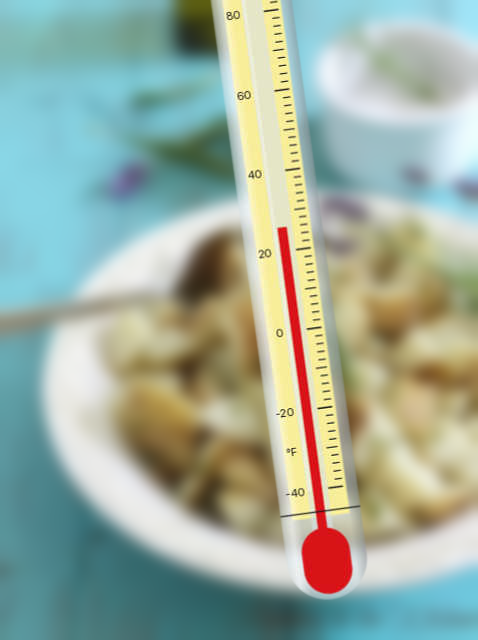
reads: {"value": 26, "unit": "°F"}
